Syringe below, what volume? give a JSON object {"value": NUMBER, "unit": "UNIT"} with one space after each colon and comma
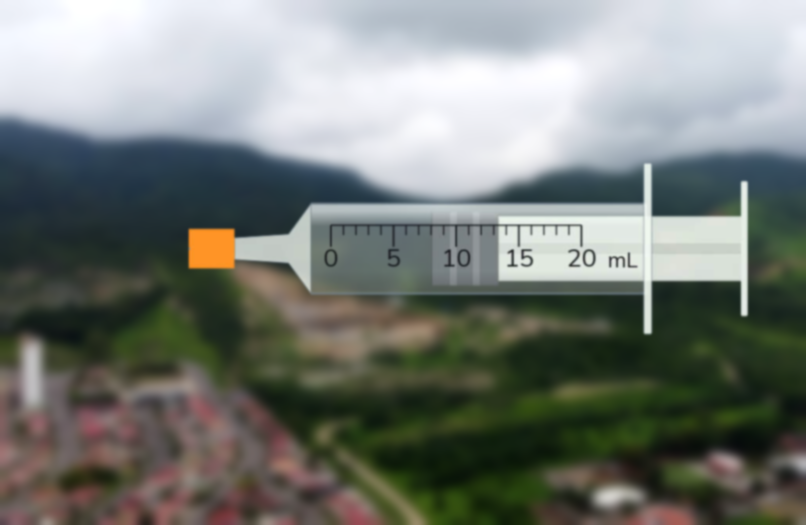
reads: {"value": 8, "unit": "mL"}
